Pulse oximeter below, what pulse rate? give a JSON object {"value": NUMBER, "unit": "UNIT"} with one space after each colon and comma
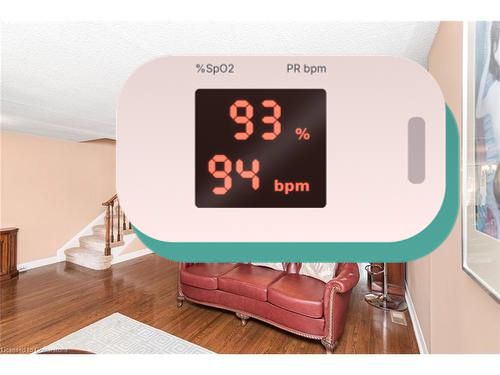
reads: {"value": 94, "unit": "bpm"}
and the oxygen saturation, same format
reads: {"value": 93, "unit": "%"}
